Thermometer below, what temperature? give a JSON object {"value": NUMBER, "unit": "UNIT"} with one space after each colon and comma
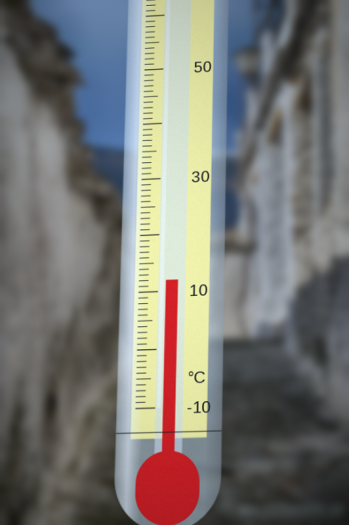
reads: {"value": 12, "unit": "°C"}
